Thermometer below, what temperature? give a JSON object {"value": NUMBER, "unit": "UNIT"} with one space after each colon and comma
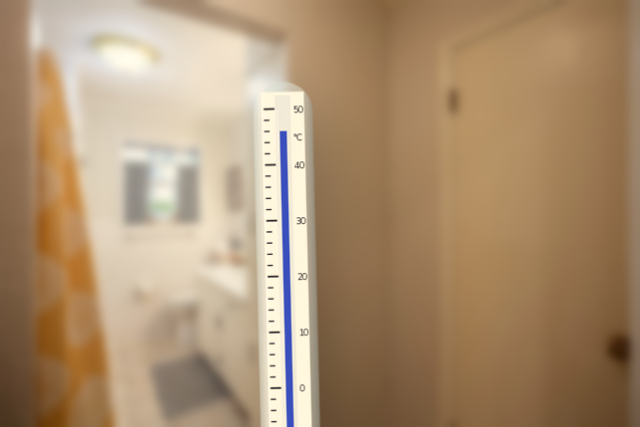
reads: {"value": 46, "unit": "°C"}
